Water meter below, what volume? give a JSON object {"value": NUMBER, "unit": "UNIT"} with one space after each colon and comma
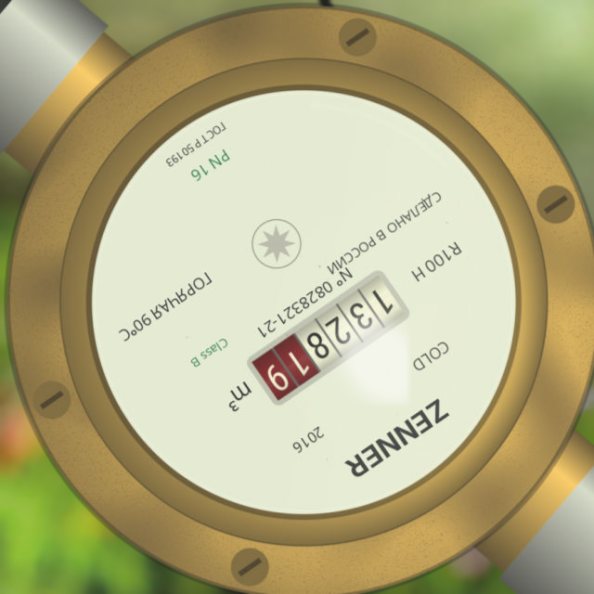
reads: {"value": 1328.19, "unit": "m³"}
